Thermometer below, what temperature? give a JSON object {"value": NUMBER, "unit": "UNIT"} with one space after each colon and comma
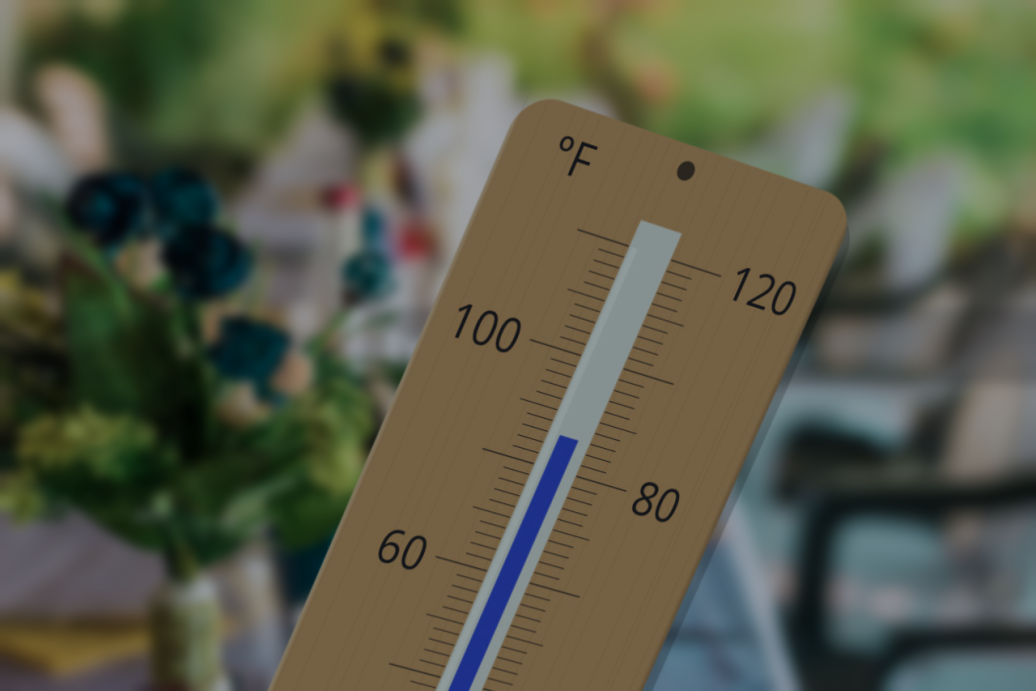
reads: {"value": 86, "unit": "°F"}
